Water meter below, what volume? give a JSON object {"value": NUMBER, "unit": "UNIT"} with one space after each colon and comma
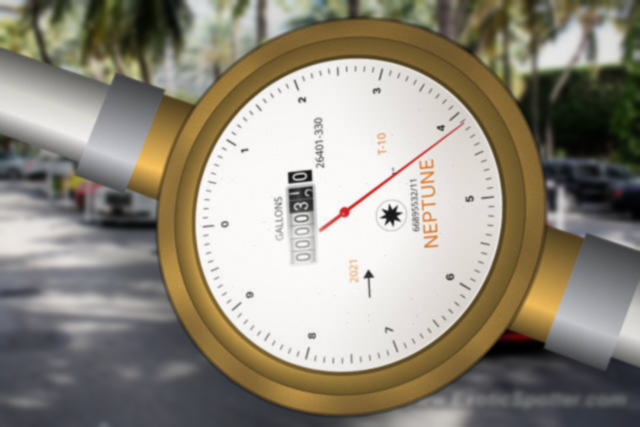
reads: {"value": 314.1, "unit": "gal"}
